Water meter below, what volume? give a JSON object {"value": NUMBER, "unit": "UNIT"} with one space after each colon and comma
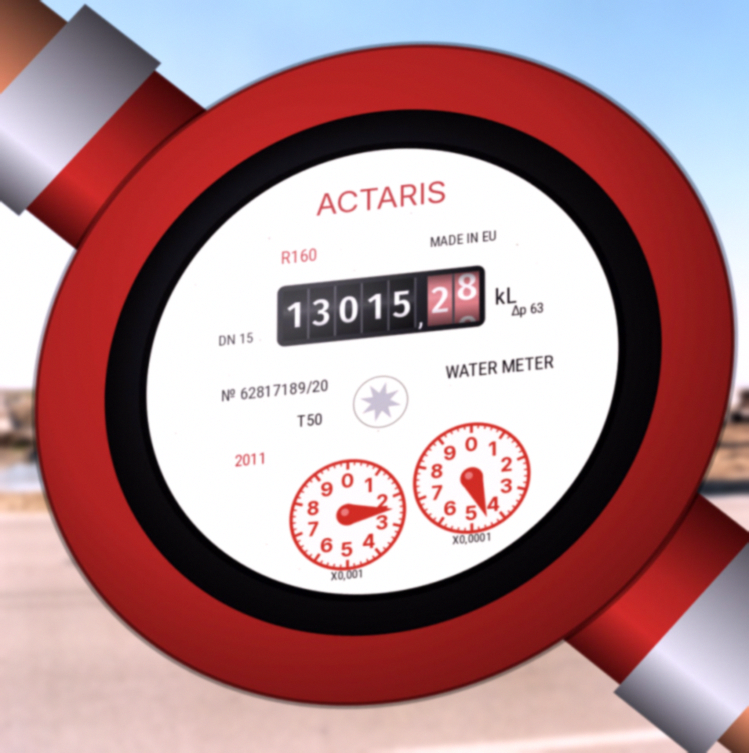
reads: {"value": 13015.2824, "unit": "kL"}
